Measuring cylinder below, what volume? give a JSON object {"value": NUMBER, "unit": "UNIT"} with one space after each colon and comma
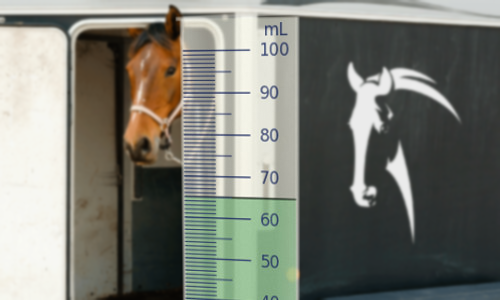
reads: {"value": 65, "unit": "mL"}
